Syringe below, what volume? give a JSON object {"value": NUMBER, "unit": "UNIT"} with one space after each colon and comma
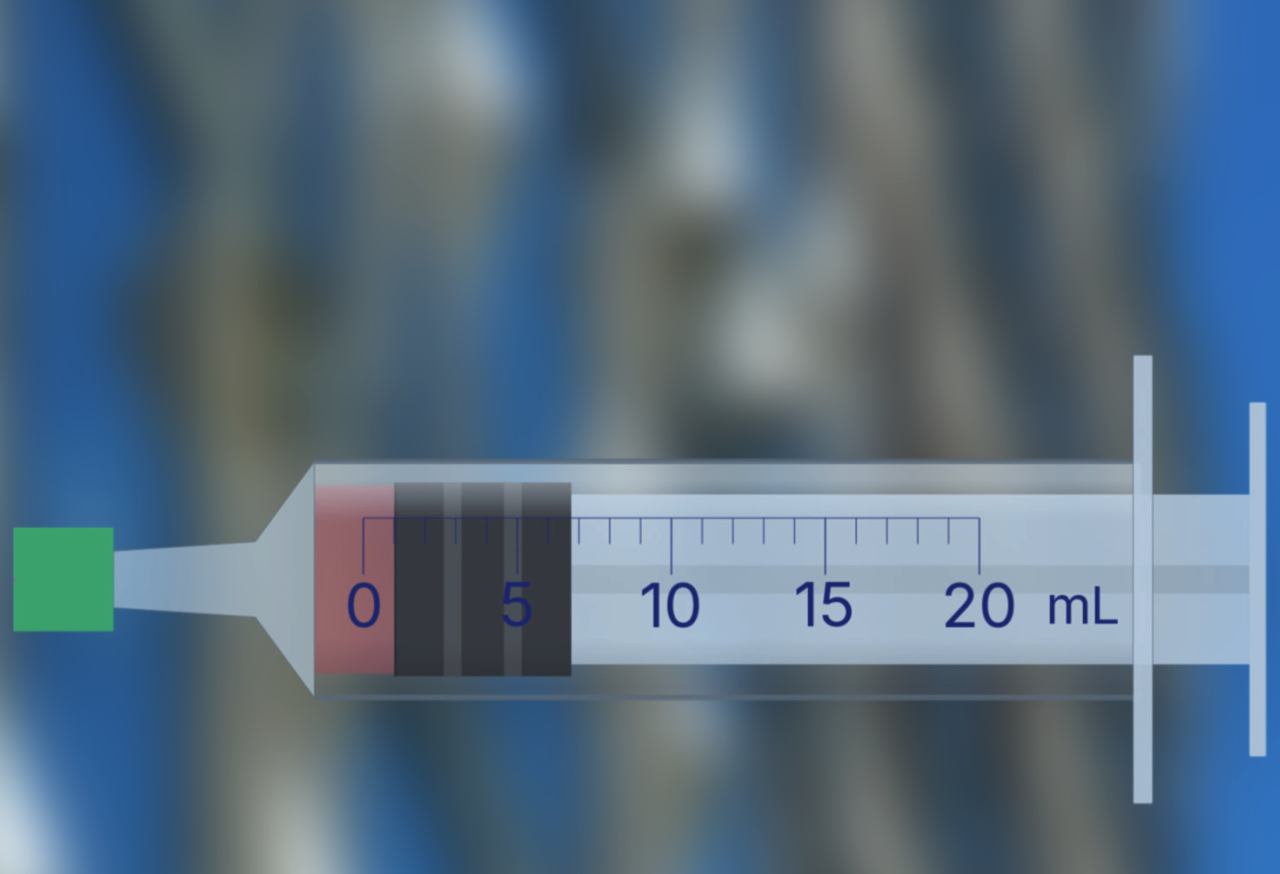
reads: {"value": 1, "unit": "mL"}
